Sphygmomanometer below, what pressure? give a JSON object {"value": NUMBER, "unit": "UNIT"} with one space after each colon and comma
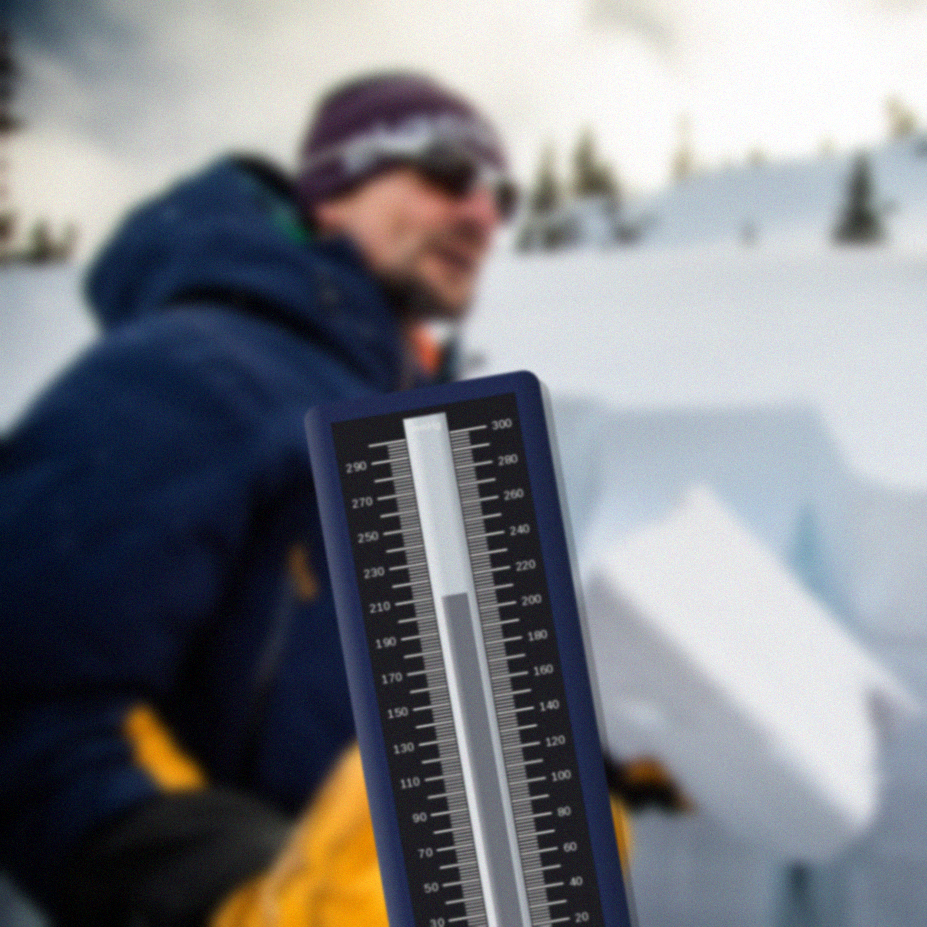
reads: {"value": 210, "unit": "mmHg"}
